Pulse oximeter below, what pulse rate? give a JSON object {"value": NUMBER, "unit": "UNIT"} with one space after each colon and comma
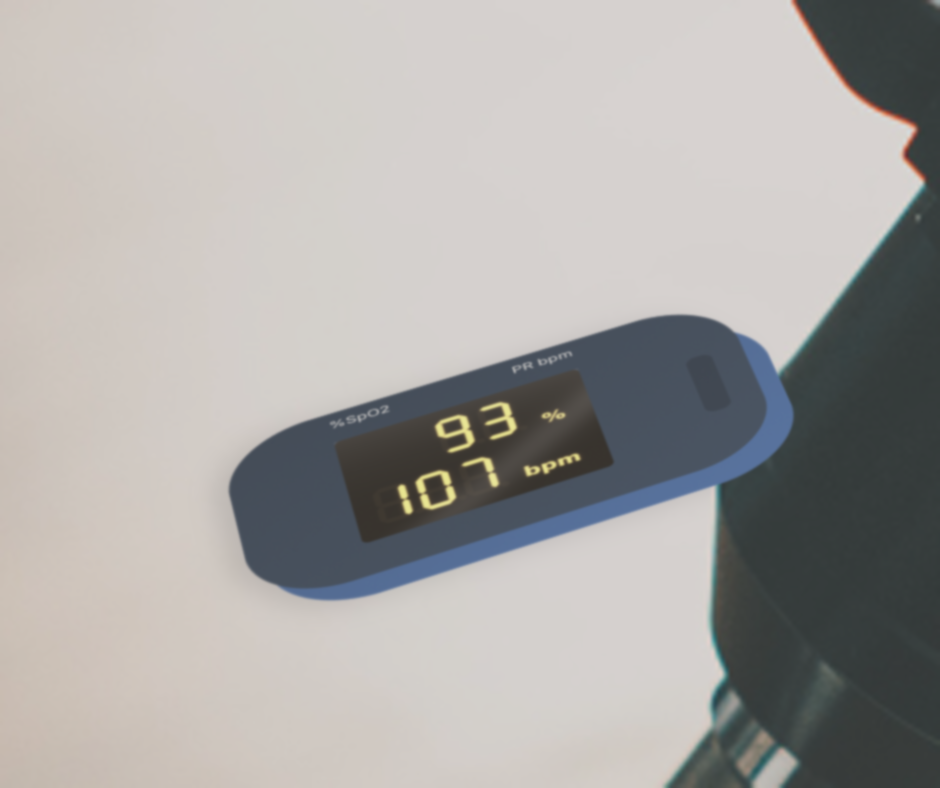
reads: {"value": 107, "unit": "bpm"}
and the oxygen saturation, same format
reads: {"value": 93, "unit": "%"}
